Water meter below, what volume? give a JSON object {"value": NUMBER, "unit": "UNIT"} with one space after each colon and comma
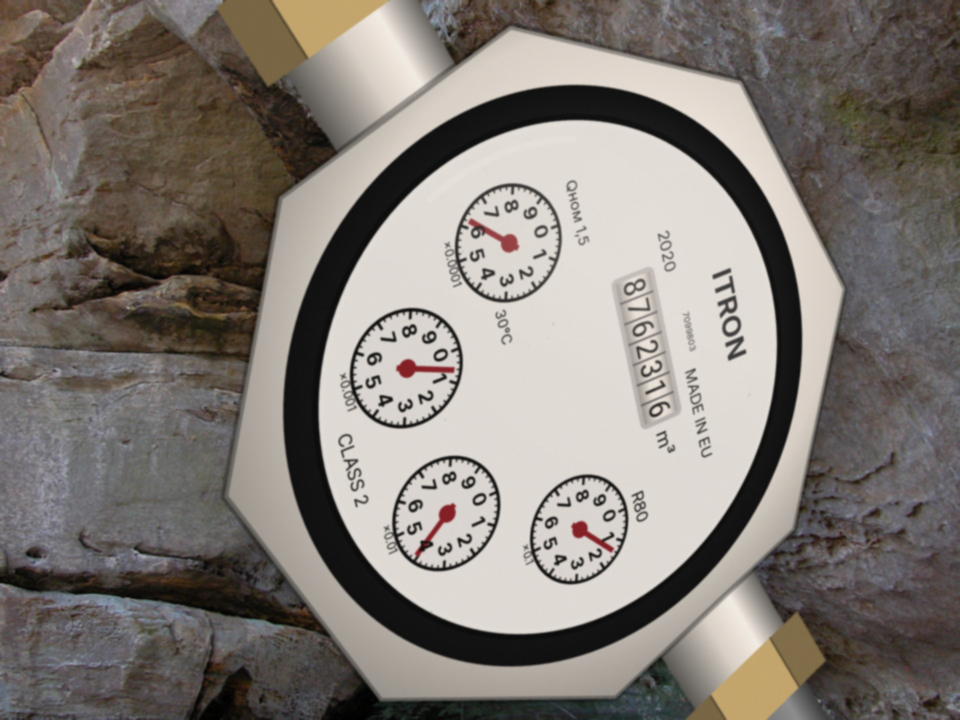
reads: {"value": 8762316.1406, "unit": "m³"}
